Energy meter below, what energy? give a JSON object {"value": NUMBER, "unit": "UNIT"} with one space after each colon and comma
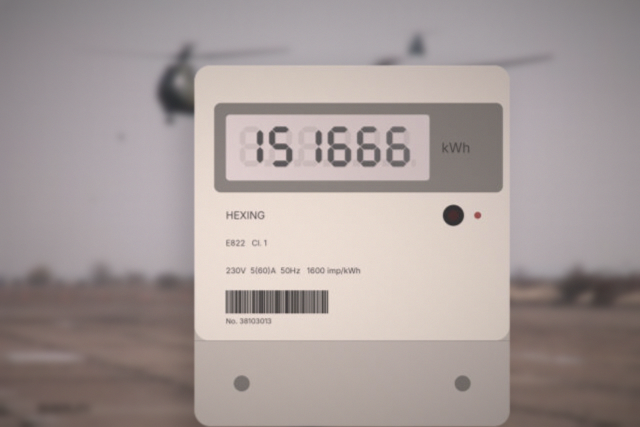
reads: {"value": 151666, "unit": "kWh"}
